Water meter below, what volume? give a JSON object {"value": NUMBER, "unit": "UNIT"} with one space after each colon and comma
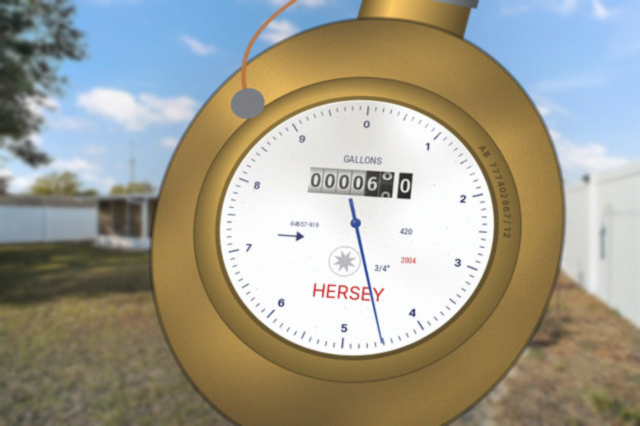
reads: {"value": 684.5, "unit": "gal"}
